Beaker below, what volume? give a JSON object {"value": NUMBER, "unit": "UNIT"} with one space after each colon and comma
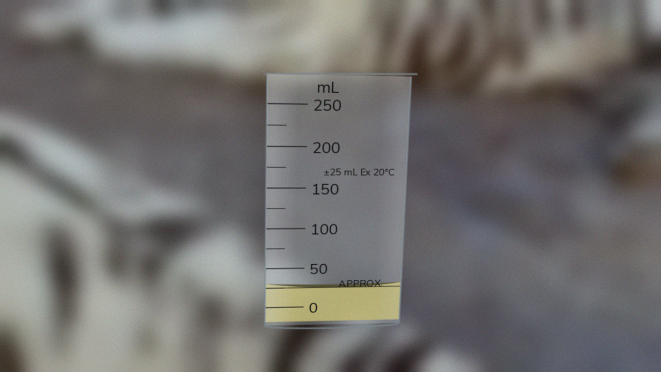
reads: {"value": 25, "unit": "mL"}
